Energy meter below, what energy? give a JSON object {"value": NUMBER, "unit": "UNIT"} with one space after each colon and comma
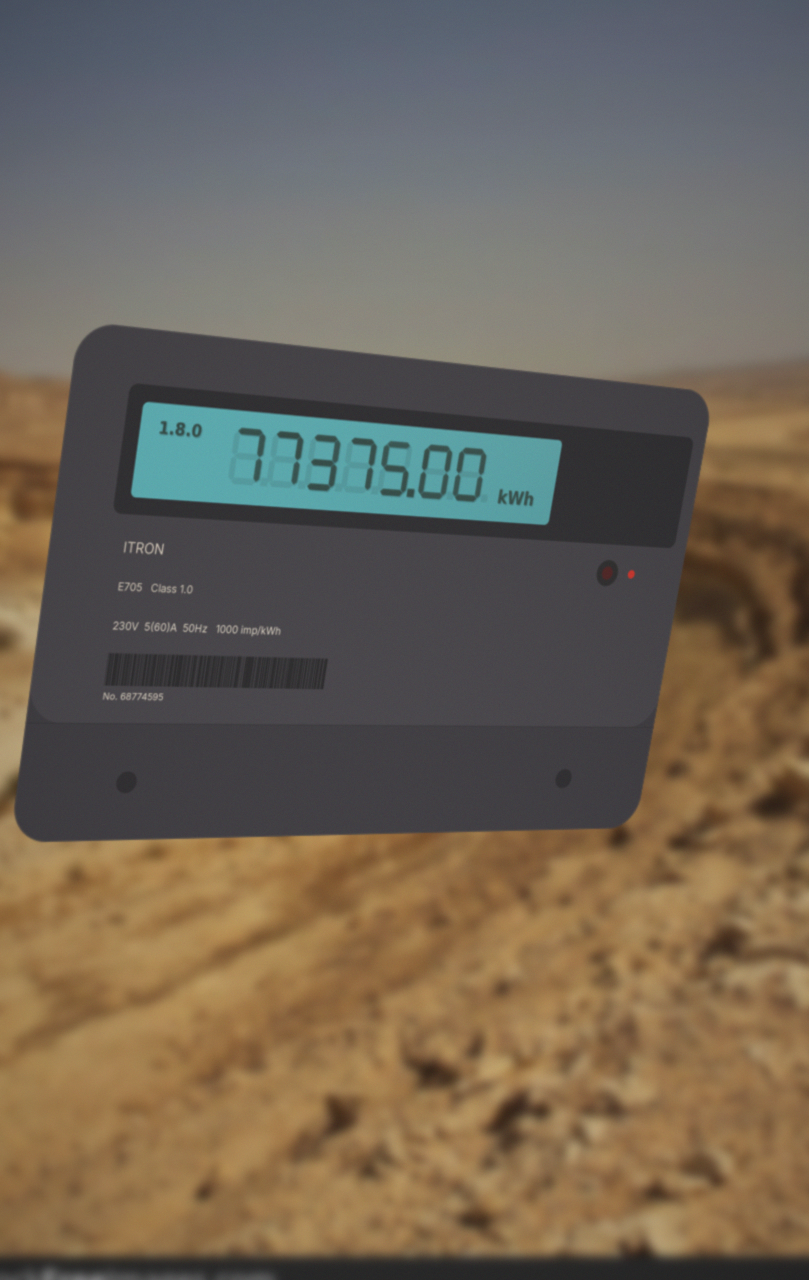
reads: {"value": 77375.00, "unit": "kWh"}
